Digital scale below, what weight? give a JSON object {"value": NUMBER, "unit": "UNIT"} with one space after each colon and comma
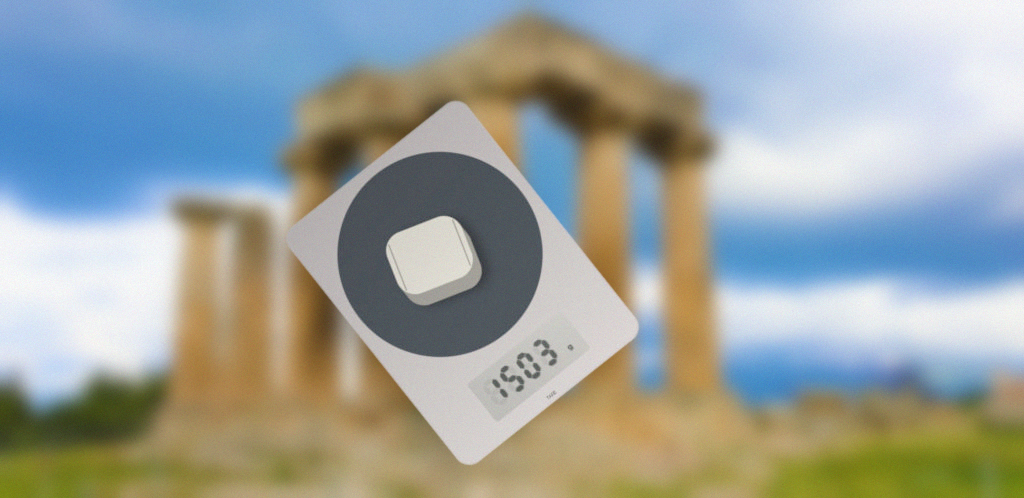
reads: {"value": 1503, "unit": "g"}
